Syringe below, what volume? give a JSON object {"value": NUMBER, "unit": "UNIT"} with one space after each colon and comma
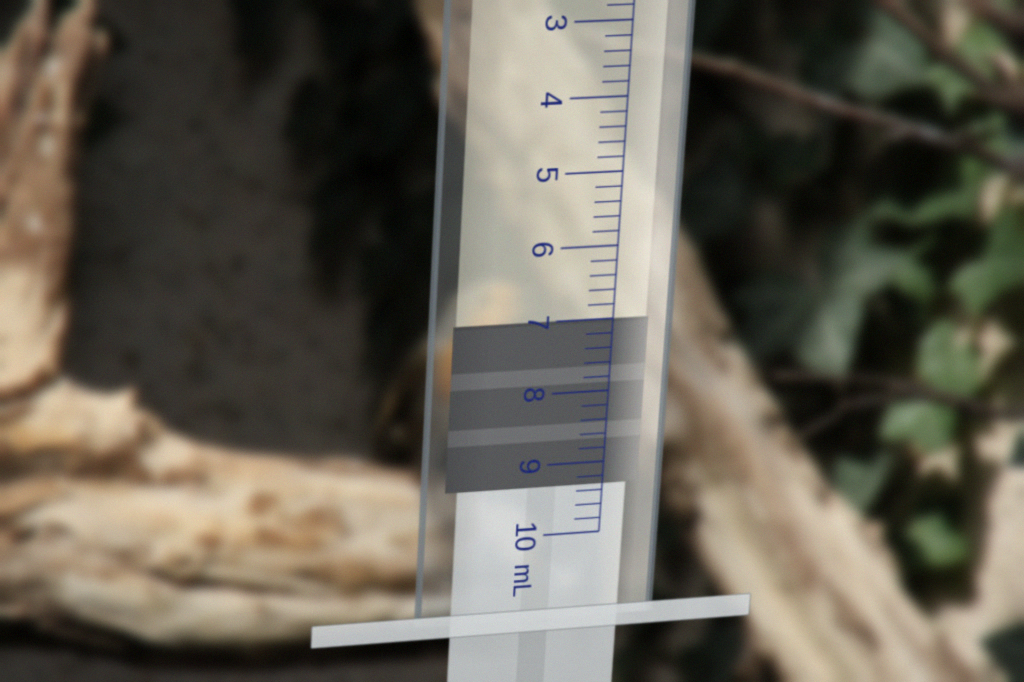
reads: {"value": 7, "unit": "mL"}
